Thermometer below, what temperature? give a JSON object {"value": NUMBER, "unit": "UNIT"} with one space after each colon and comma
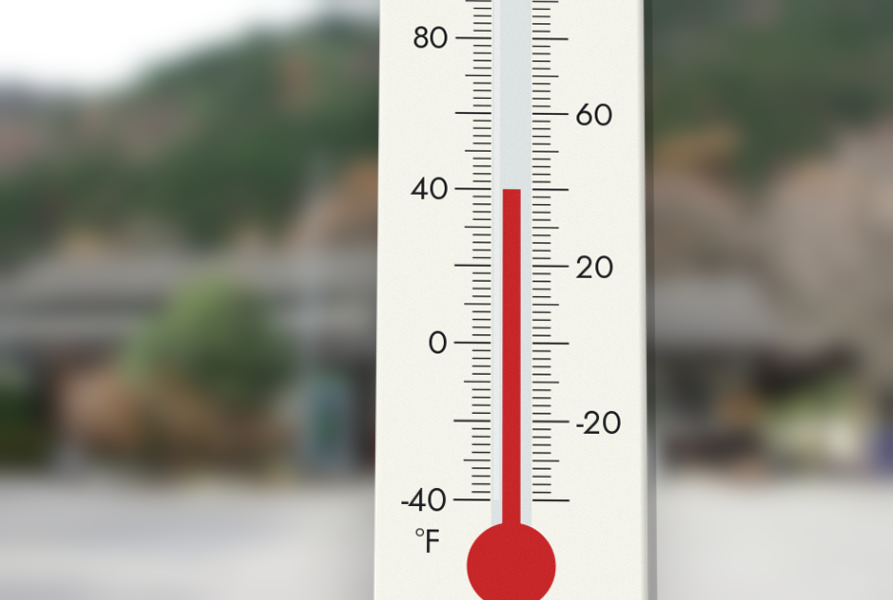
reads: {"value": 40, "unit": "°F"}
